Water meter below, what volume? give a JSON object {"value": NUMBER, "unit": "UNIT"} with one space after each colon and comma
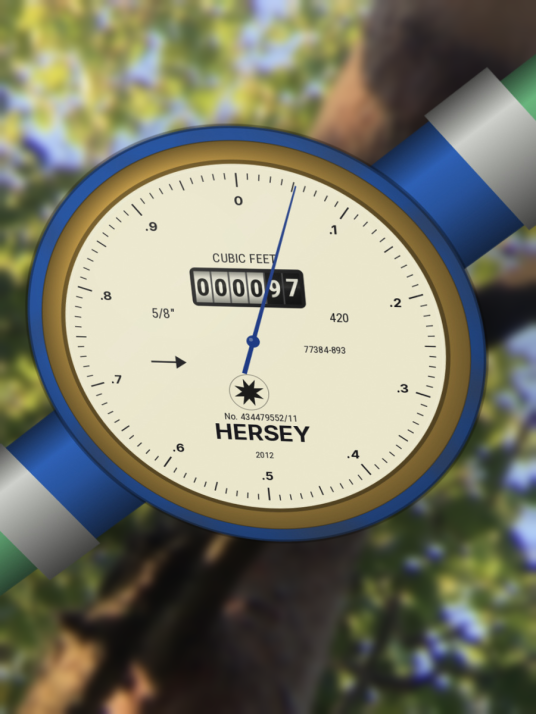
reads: {"value": 97.05, "unit": "ft³"}
